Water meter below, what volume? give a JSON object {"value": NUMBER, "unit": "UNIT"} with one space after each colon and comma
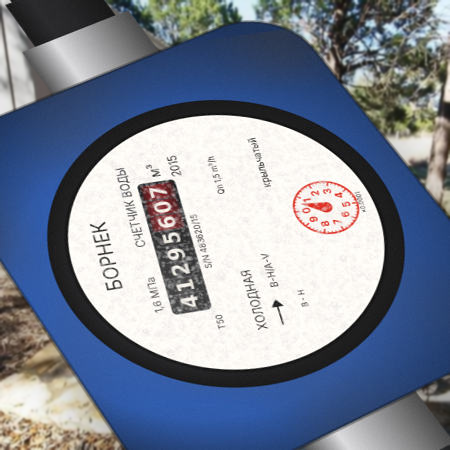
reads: {"value": 41295.6070, "unit": "m³"}
